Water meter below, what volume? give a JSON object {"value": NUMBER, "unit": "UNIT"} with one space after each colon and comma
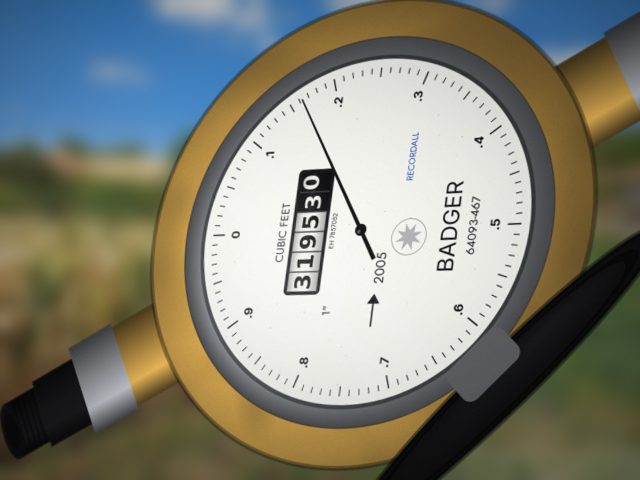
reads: {"value": 319530.16, "unit": "ft³"}
